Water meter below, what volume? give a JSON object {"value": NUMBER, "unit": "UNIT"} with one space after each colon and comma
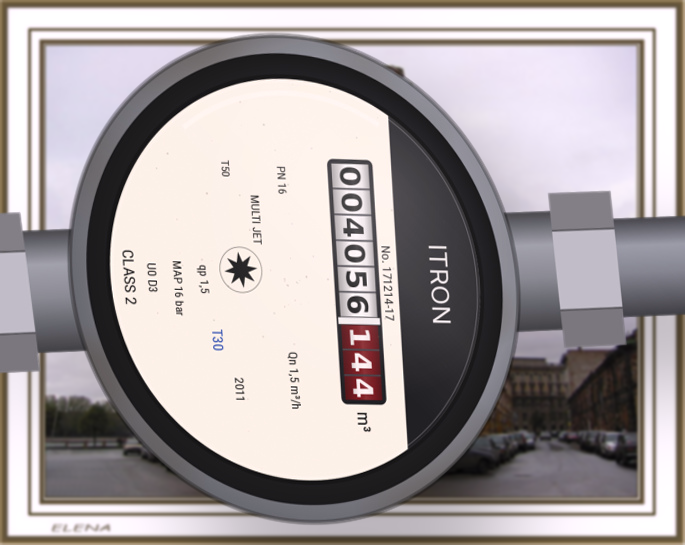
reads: {"value": 4056.144, "unit": "m³"}
